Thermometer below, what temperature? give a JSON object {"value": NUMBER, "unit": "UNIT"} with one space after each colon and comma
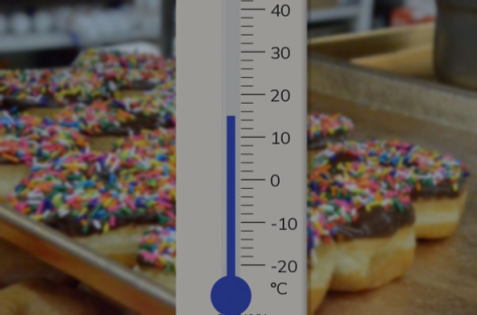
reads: {"value": 15, "unit": "°C"}
